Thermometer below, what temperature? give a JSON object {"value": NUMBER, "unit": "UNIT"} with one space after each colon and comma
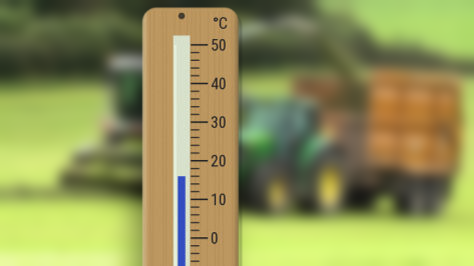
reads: {"value": 16, "unit": "°C"}
